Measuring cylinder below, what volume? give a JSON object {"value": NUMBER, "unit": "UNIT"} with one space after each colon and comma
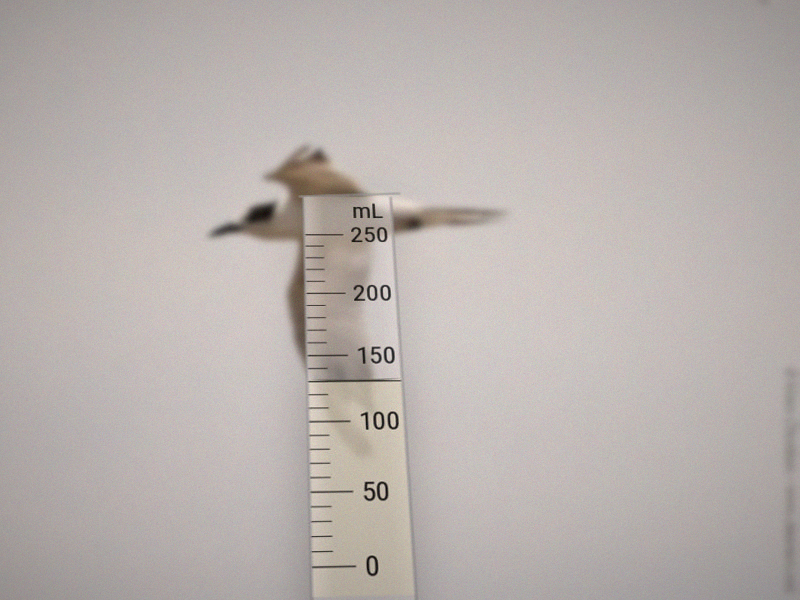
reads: {"value": 130, "unit": "mL"}
